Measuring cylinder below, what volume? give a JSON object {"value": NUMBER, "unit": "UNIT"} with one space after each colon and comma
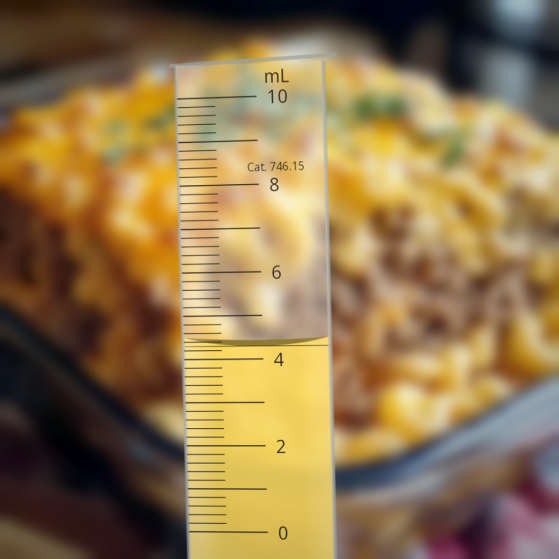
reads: {"value": 4.3, "unit": "mL"}
